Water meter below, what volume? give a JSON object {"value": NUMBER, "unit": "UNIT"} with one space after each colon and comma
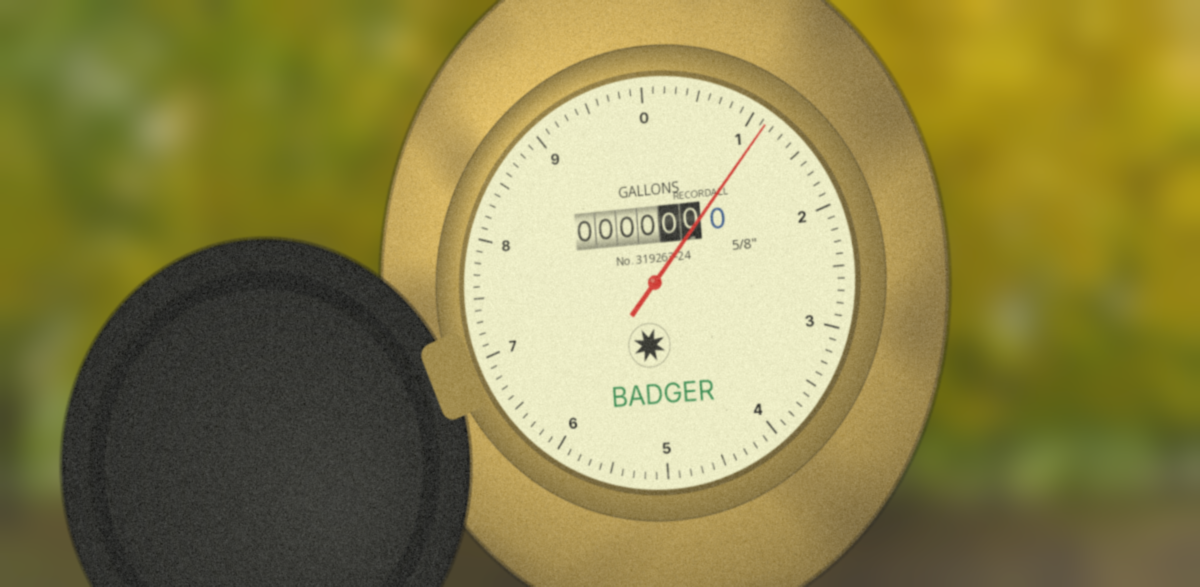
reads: {"value": 1.1, "unit": "gal"}
